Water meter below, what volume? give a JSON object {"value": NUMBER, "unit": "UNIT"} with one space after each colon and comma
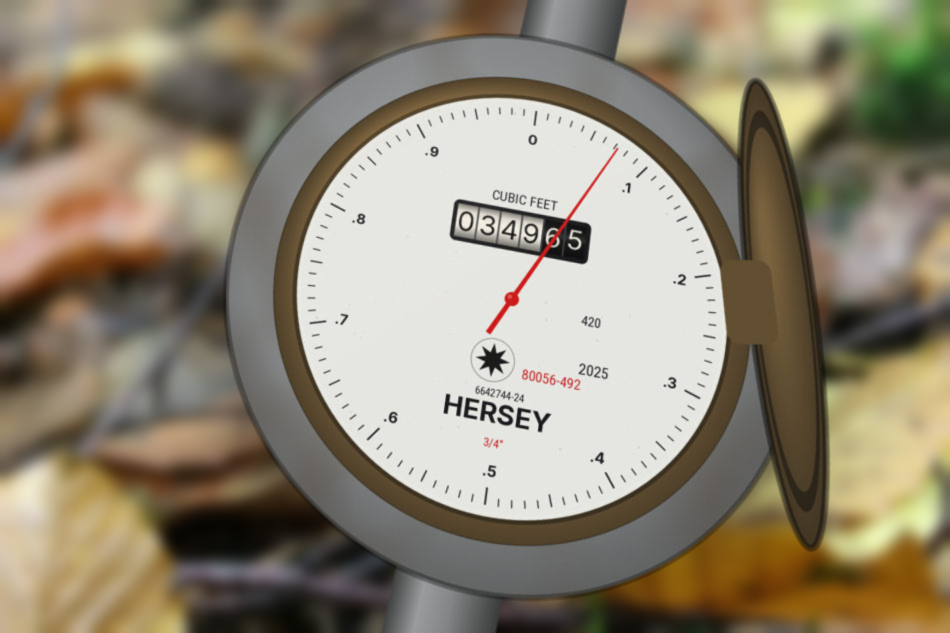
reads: {"value": 34965.07, "unit": "ft³"}
